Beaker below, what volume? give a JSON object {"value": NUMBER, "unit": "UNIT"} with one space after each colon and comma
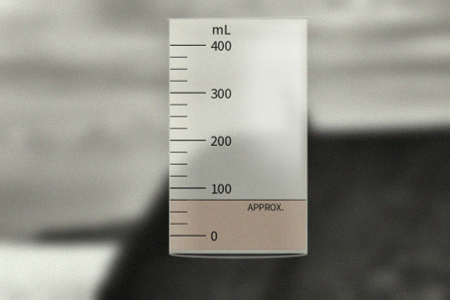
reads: {"value": 75, "unit": "mL"}
